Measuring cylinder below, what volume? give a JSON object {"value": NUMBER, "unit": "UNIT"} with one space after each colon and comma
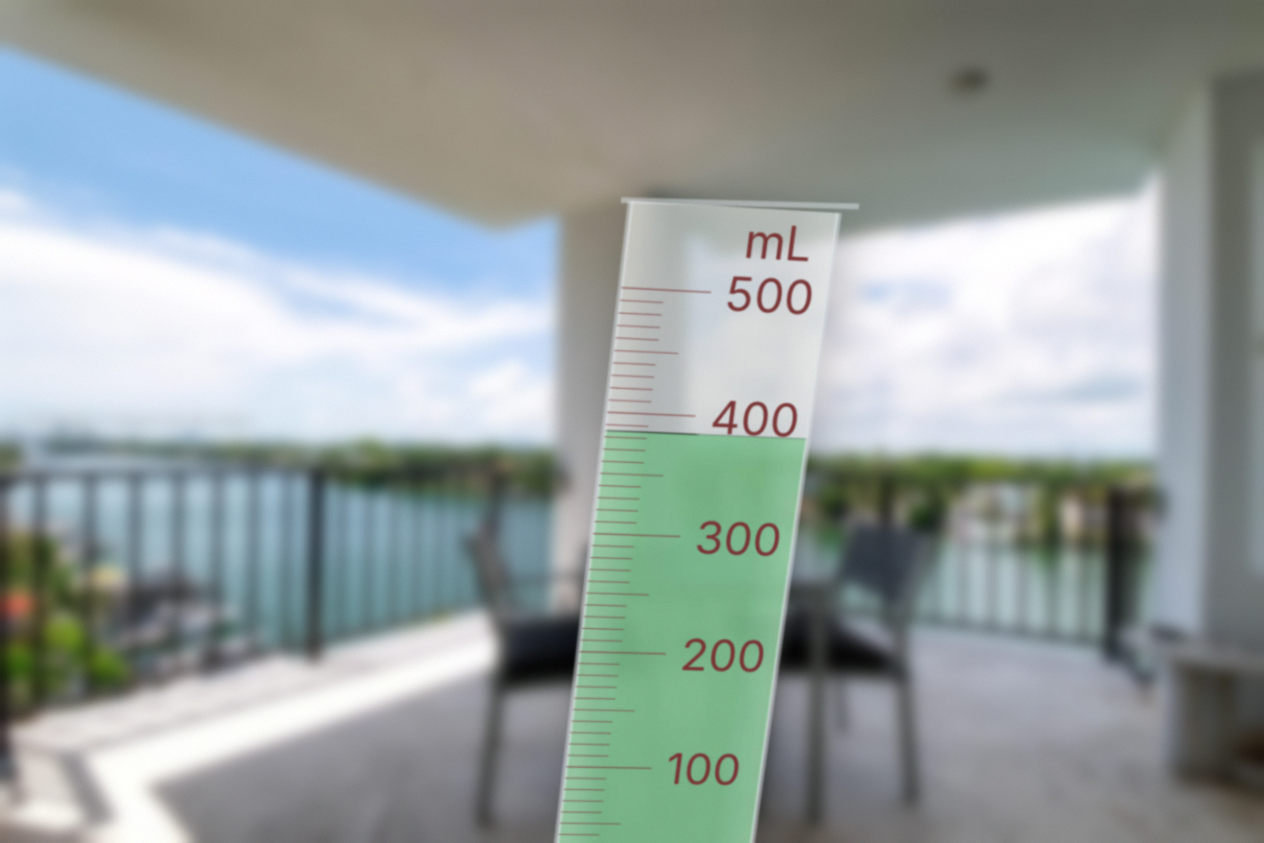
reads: {"value": 385, "unit": "mL"}
